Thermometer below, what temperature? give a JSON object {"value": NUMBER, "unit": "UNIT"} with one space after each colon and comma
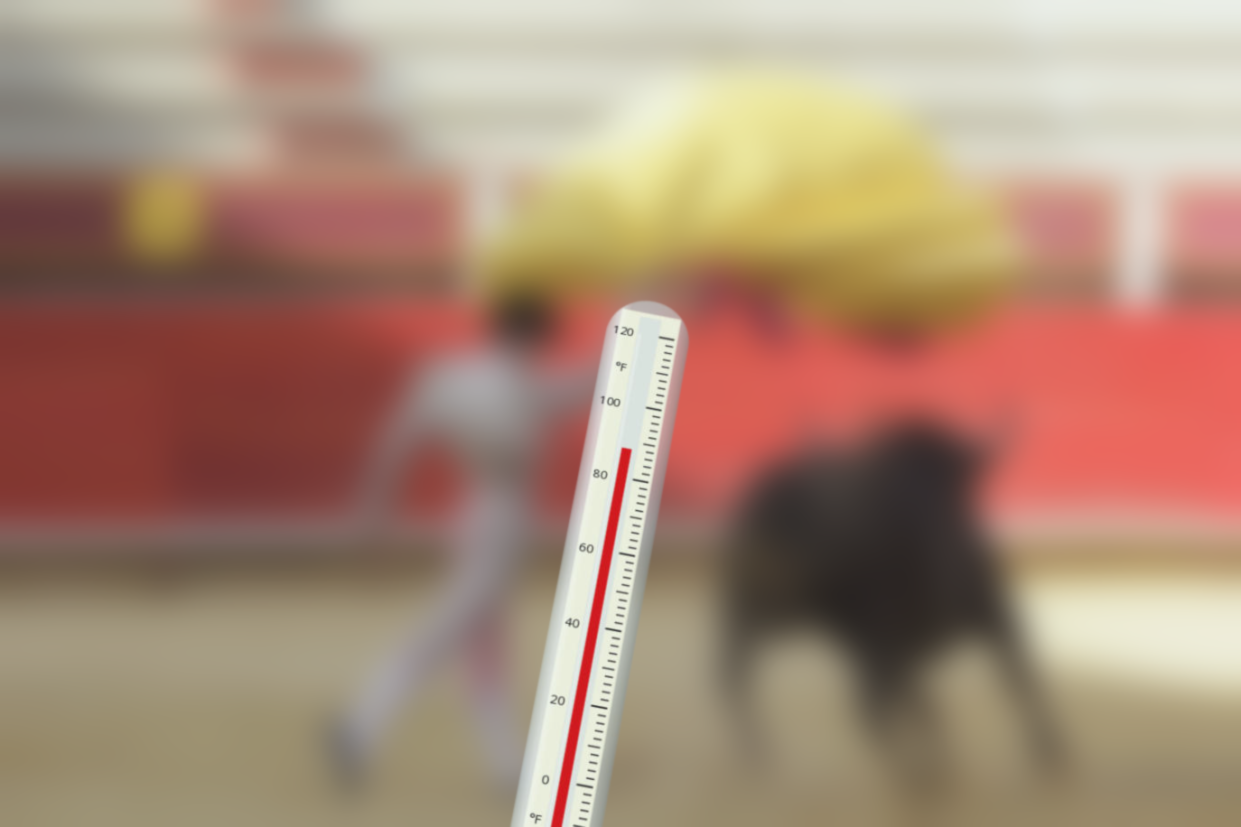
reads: {"value": 88, "unit": "°F"}
